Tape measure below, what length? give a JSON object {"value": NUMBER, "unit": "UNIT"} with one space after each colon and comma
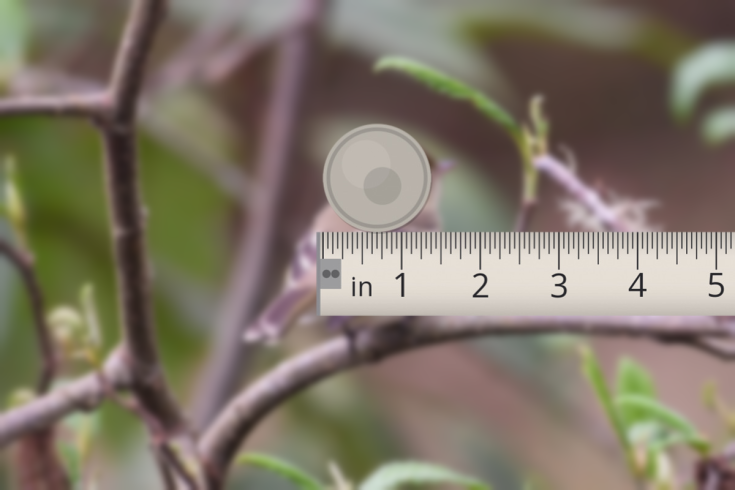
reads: {"value": 1.375, "unit": "in"}
